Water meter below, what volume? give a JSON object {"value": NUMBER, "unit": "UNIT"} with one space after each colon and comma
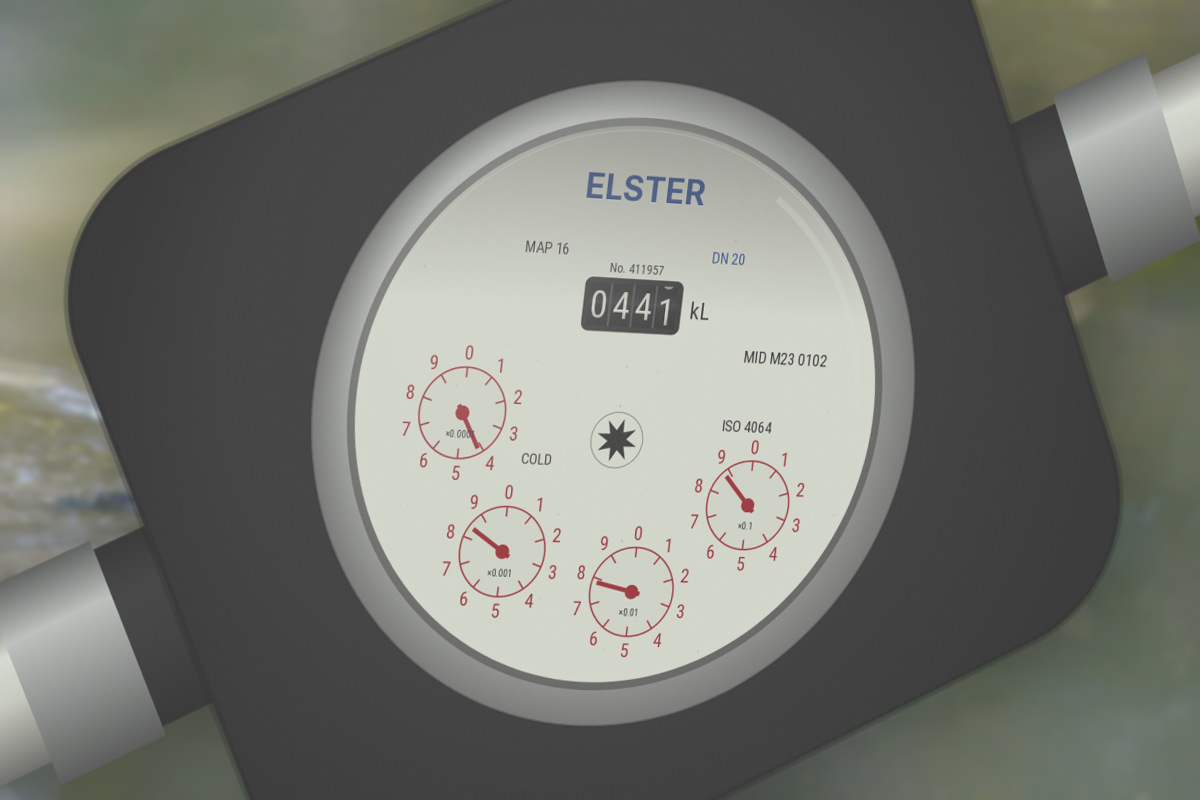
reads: {"value": 440.8784, "unit": "kL"}
